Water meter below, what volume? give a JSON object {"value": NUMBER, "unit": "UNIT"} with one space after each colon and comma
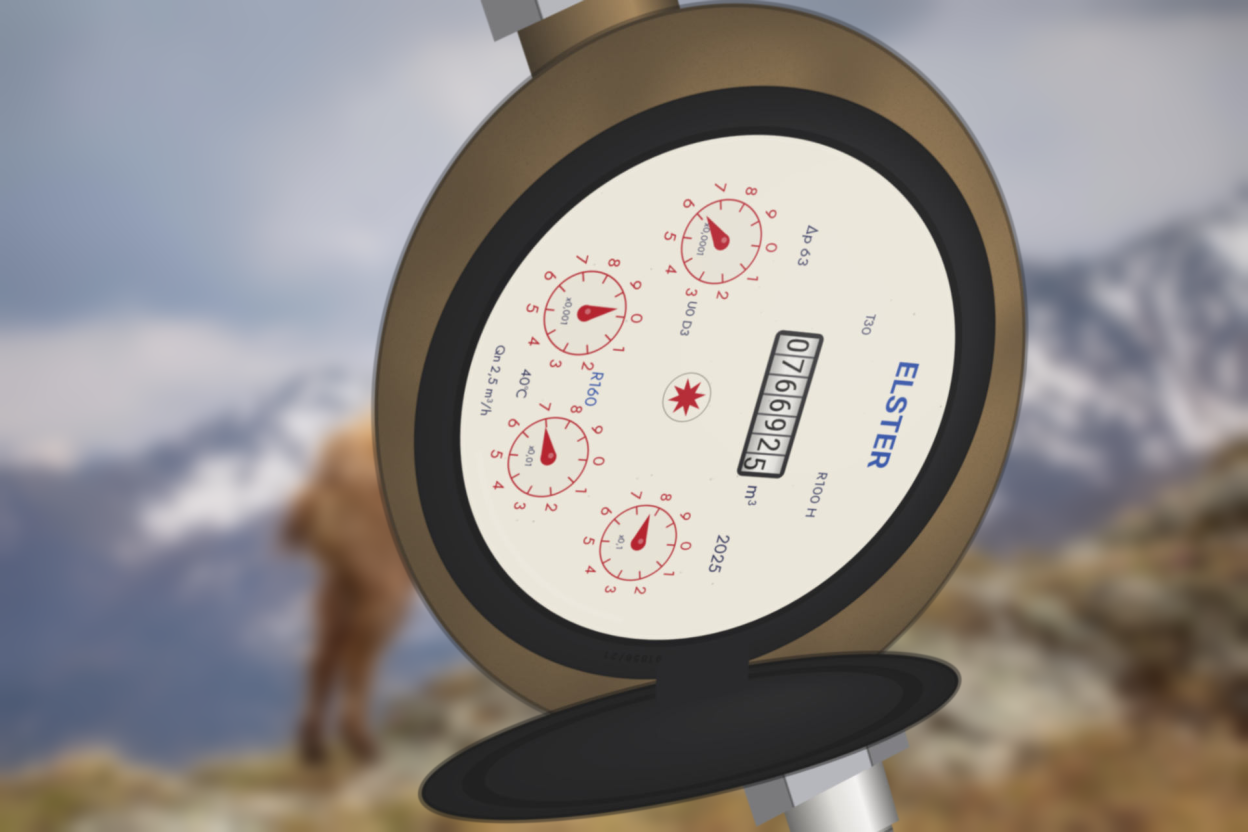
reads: {"value": 766924.7696, "unit": "m³"}
